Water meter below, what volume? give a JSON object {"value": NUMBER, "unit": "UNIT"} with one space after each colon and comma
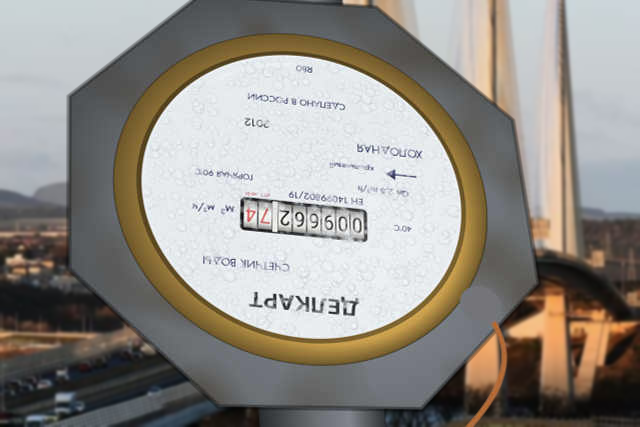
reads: {"value": 9662.74, "unit": "m³"}
